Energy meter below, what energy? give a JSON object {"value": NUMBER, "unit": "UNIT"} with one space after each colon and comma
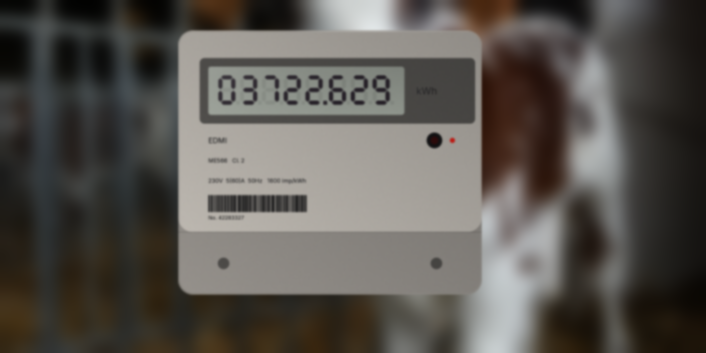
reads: {"value": 3722.629, "unit": "kWh"}
